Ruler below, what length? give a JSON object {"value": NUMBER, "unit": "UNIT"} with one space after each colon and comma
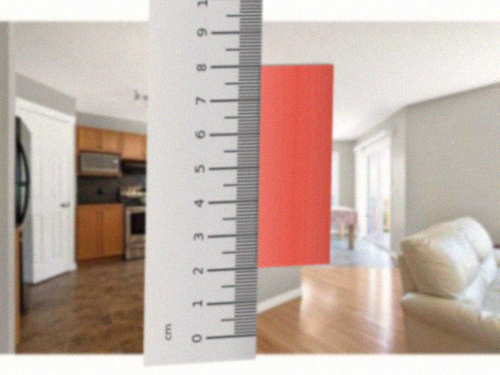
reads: {"value": 6, "unit": "cm"}
